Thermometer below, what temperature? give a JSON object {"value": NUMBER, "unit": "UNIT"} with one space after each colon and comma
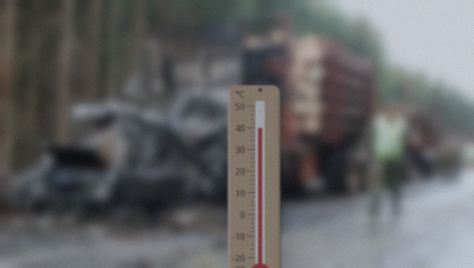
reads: {"value": 40, "unit": "°C"}
